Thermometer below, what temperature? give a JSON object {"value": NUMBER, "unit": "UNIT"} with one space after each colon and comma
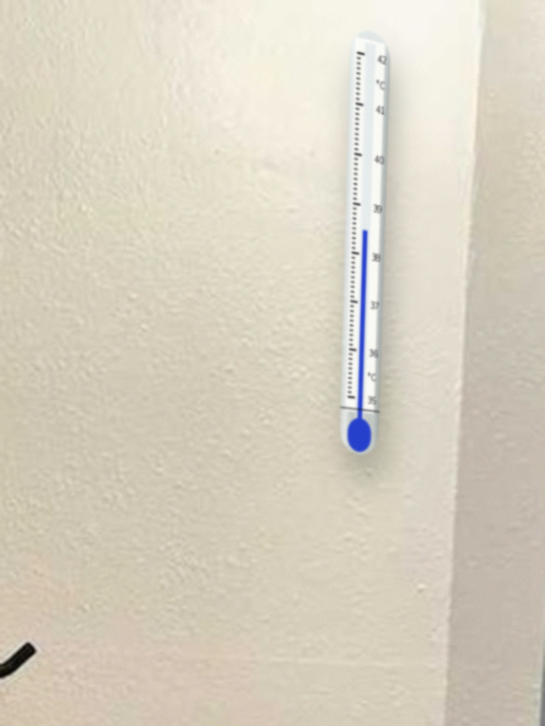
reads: {"value": 38.5, "unit": "°C"}
